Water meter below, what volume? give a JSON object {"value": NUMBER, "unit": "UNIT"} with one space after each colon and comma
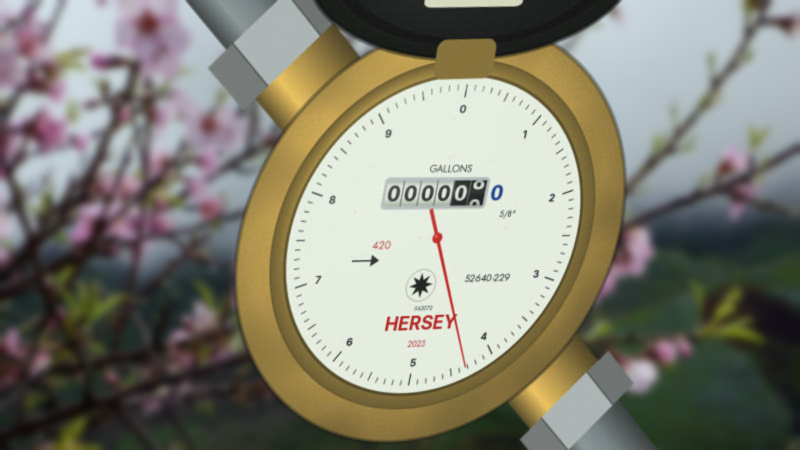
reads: {"value": 84.3, "unit": "gal"}
